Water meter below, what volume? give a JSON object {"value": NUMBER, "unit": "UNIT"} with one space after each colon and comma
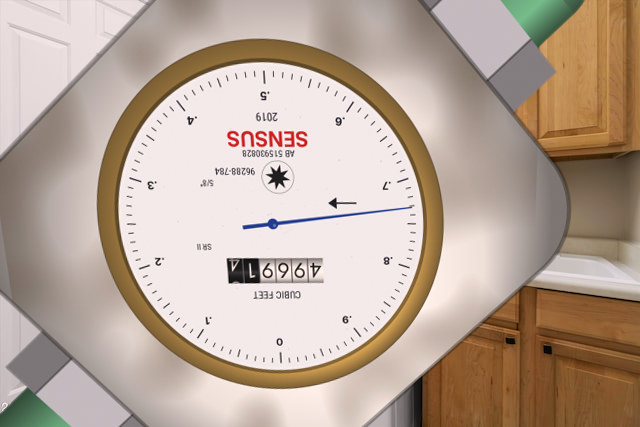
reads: {"value": 496913.73, "unit": "ft³"}
